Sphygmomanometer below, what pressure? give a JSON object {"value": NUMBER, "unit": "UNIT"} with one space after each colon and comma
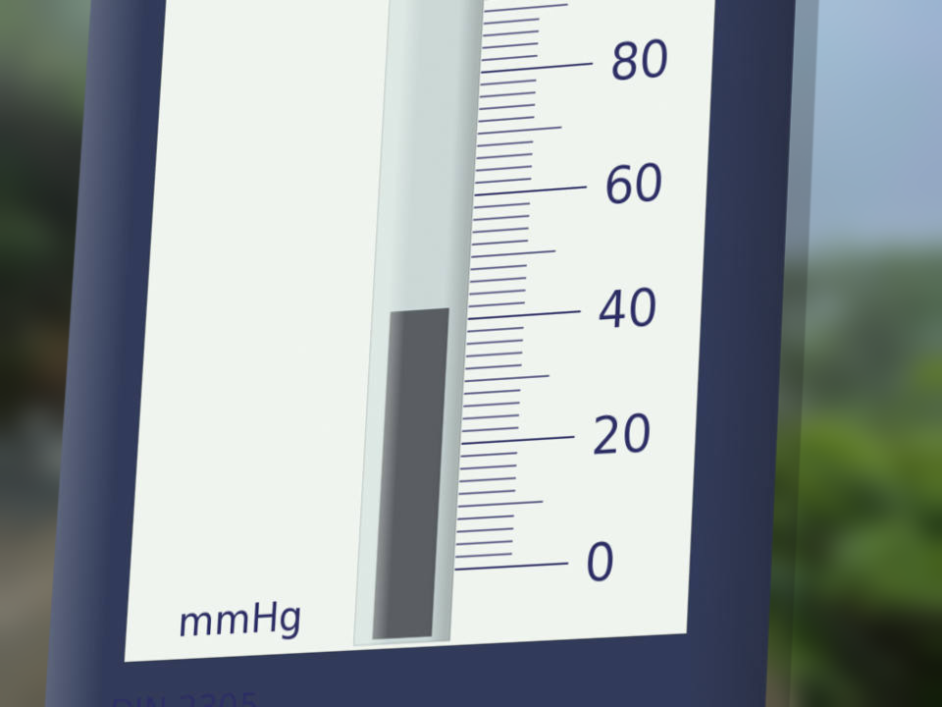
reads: {"value": 42, "unit": "mmHg"}
